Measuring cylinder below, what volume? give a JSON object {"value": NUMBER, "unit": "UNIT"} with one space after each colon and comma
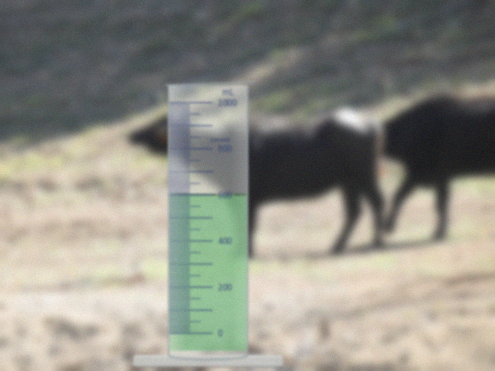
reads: {"value": 600, "unit": "mL"}
